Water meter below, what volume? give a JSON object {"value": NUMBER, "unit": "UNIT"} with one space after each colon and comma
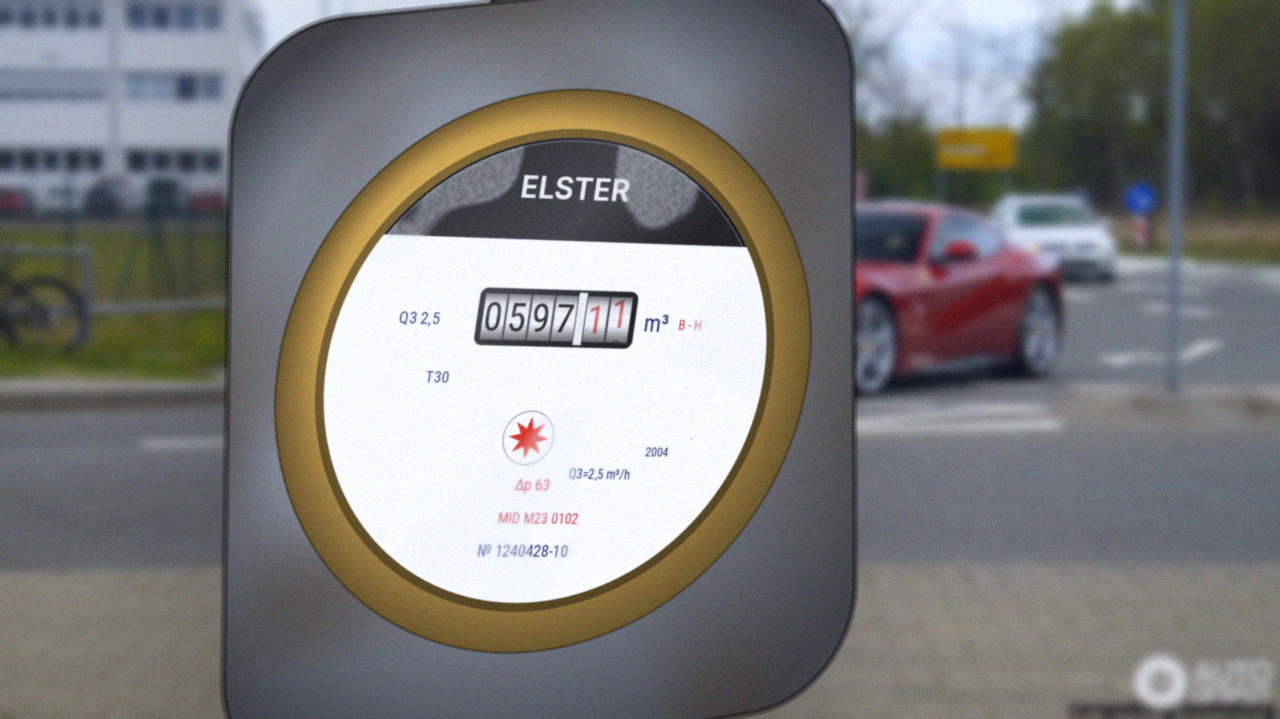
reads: {"value": 597.11, "unit": "m³"}
